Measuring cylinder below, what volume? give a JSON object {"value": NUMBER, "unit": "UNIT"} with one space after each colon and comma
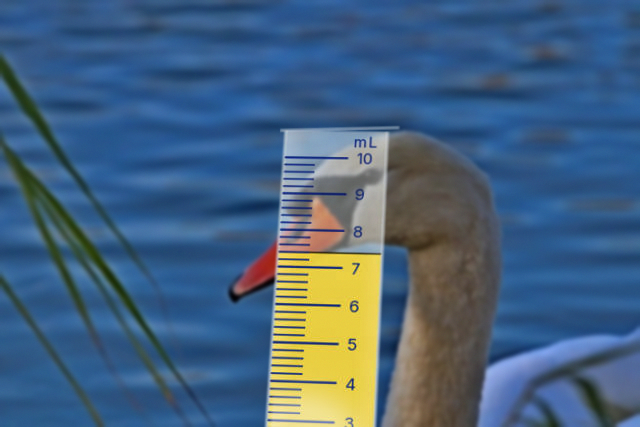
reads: {"value": 7.4, "unit": "mL"}
